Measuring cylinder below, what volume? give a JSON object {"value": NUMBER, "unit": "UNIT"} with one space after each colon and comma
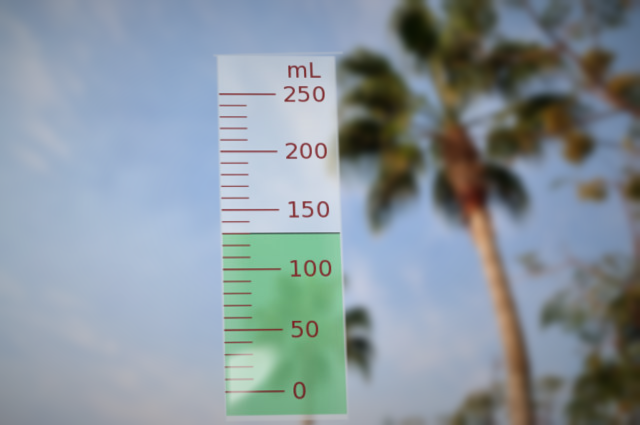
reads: {"value": 130, "unit": "mL"}
